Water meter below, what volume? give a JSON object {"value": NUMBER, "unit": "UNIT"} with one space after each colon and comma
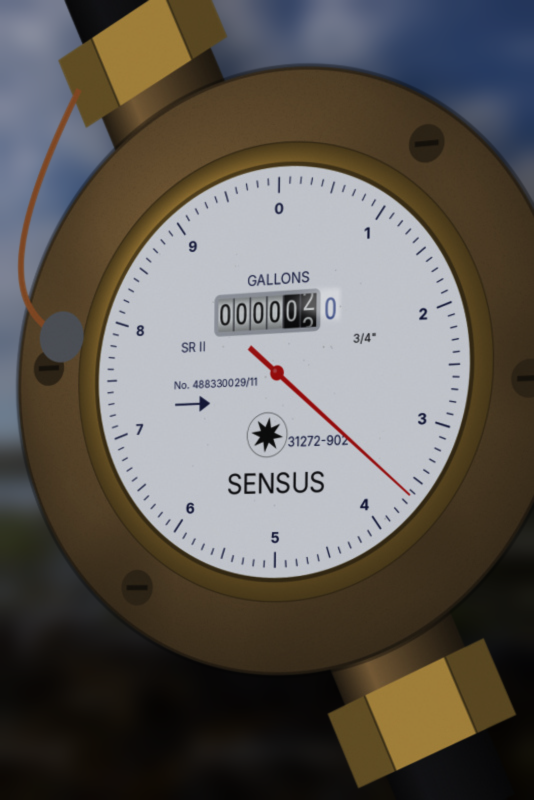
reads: {"value": 23.6, "unit": "gal"}
